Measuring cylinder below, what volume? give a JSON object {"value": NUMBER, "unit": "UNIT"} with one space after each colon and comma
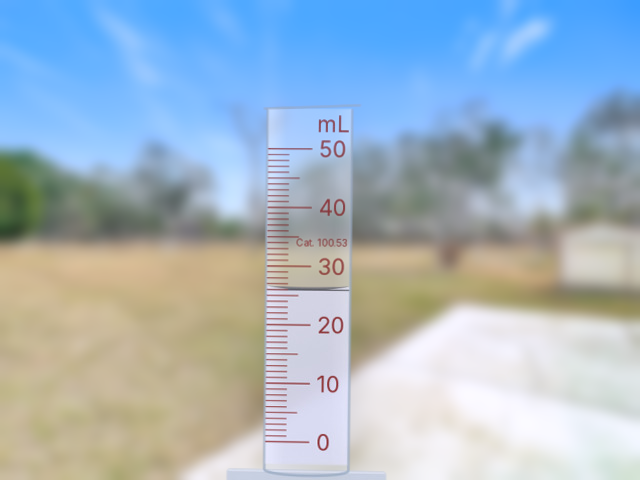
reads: {"value": 26, "unit": "mL"}
